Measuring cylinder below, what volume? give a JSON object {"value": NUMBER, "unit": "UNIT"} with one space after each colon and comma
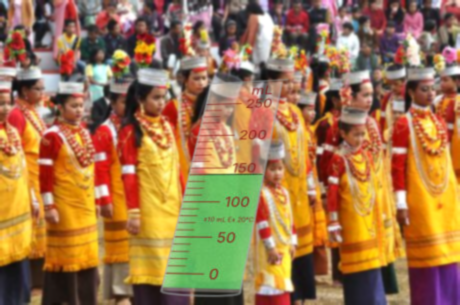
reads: {"value": 140, "unit": "mL"}
